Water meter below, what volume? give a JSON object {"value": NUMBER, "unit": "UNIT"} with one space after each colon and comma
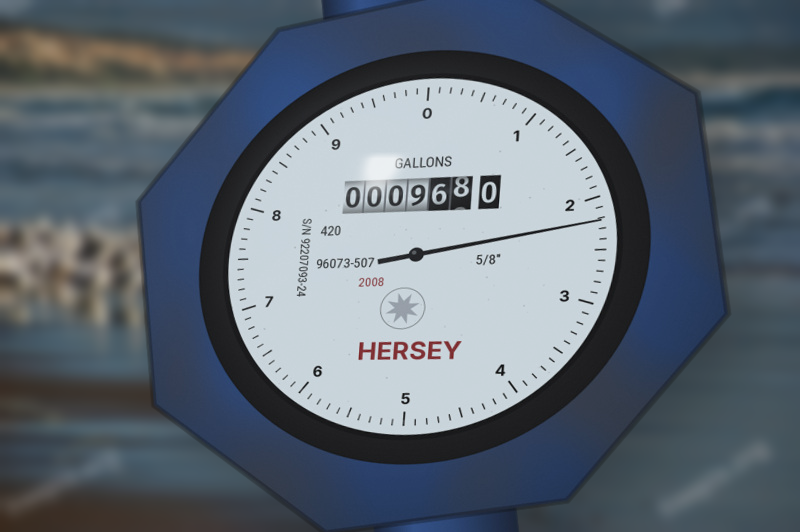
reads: {"value": 9682.2, "unit": "gal"}
